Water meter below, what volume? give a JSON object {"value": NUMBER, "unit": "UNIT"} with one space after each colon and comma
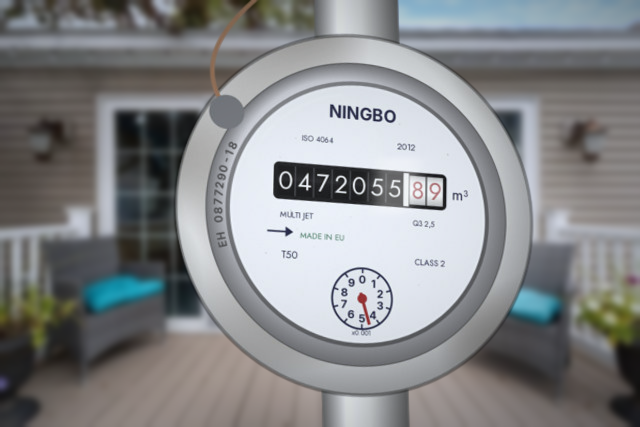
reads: {"value": 472055.894, "unit": "m³"}
